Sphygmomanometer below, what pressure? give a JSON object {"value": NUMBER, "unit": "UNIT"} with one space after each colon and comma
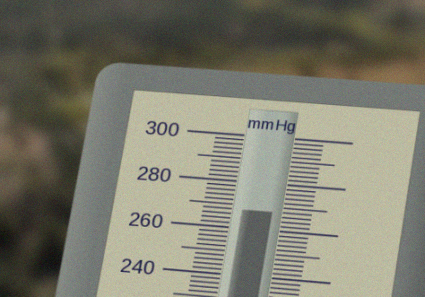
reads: {"value": 268, "unit": "mmHg"}
